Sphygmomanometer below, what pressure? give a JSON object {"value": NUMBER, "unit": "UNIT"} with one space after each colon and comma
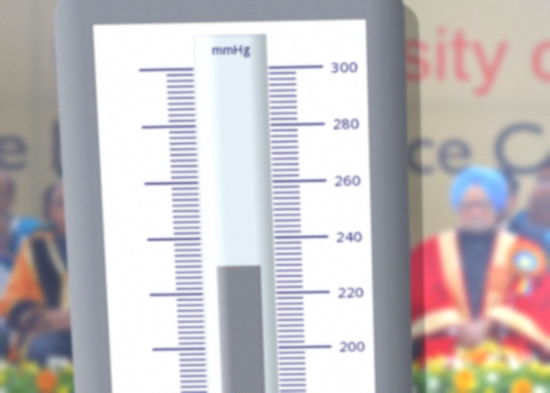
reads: {"value": 230, "unit": "mmHg"}
